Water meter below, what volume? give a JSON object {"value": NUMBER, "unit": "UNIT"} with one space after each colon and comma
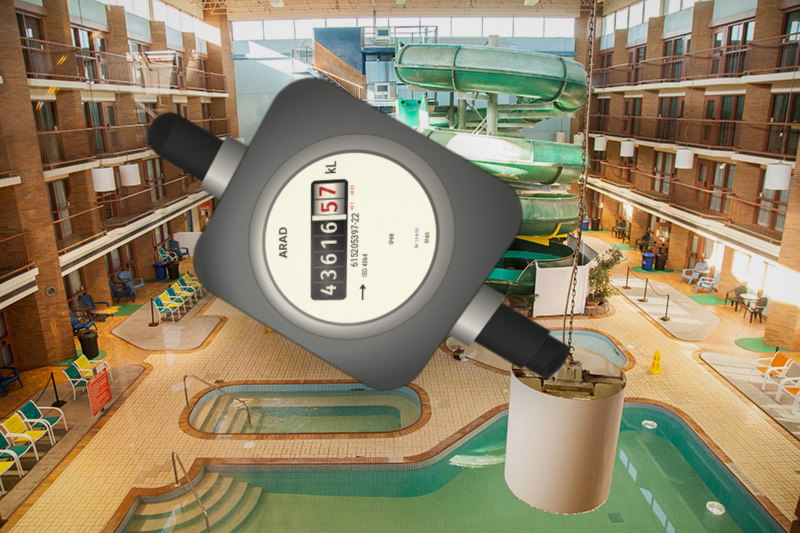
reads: {"value": 43616.57, "unit": "kL"}
